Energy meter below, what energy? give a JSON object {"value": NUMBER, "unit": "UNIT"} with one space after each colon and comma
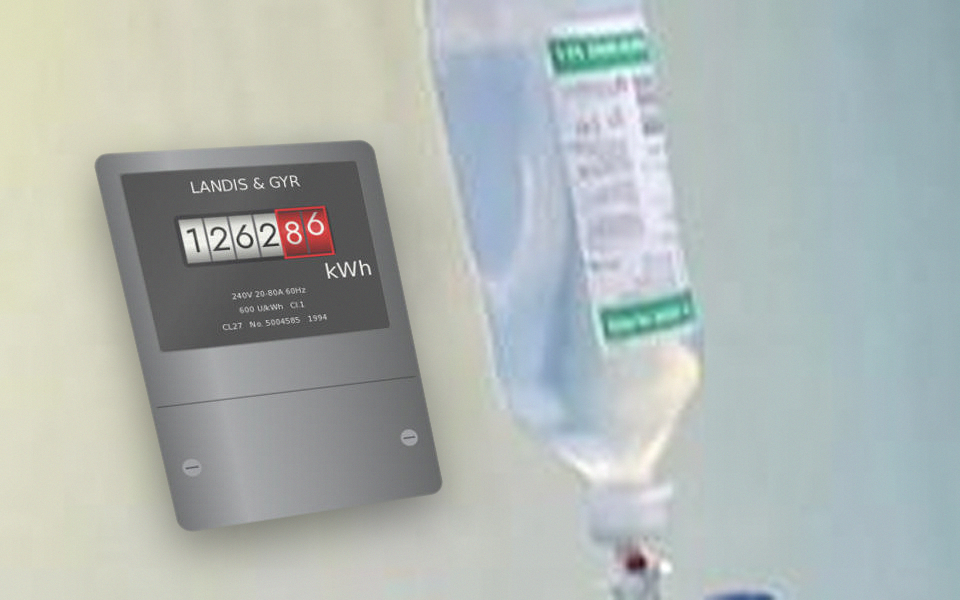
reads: {"value": 1262.86, "unit": "kWh"}
